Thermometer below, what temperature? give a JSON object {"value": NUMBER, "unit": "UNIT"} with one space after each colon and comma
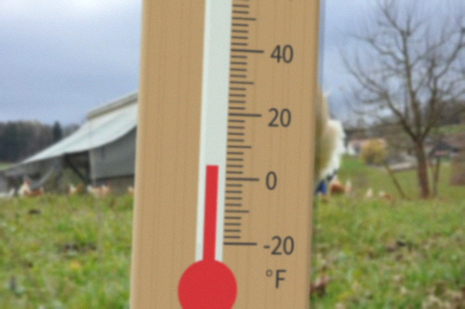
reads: {"value": 4, "unit": "°F"}
